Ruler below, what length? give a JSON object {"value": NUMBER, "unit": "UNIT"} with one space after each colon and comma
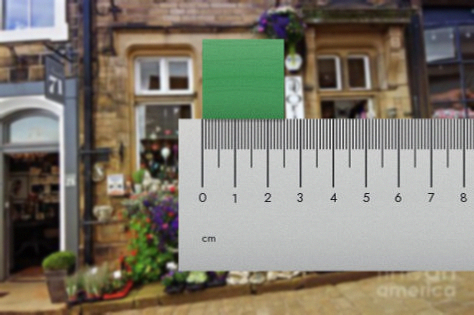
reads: {"value": 2.5, "unit": "cm"}
